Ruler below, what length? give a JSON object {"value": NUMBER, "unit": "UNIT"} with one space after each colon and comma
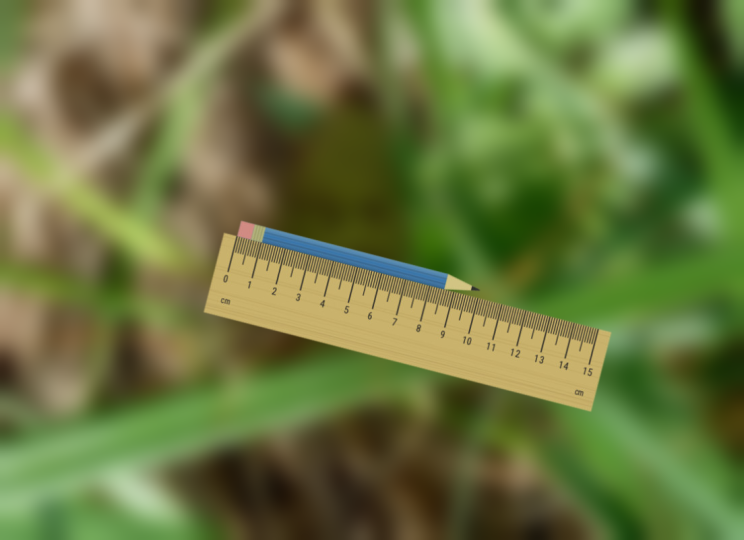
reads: {"value": 10, "unit": "cm"}
